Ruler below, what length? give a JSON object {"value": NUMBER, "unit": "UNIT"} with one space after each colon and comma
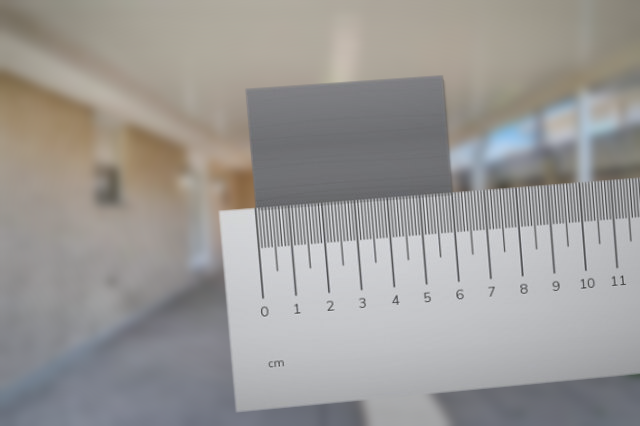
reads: {"value": 6, "unit": "cm"}
